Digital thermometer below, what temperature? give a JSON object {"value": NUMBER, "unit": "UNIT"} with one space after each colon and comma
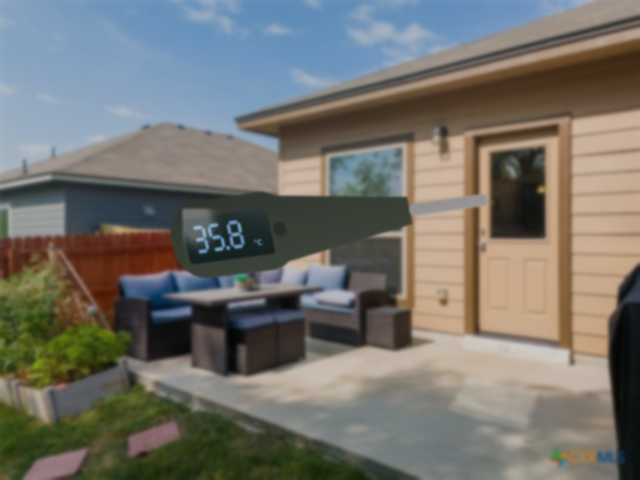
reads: {"value": 35.8, "unit": "°C"}
